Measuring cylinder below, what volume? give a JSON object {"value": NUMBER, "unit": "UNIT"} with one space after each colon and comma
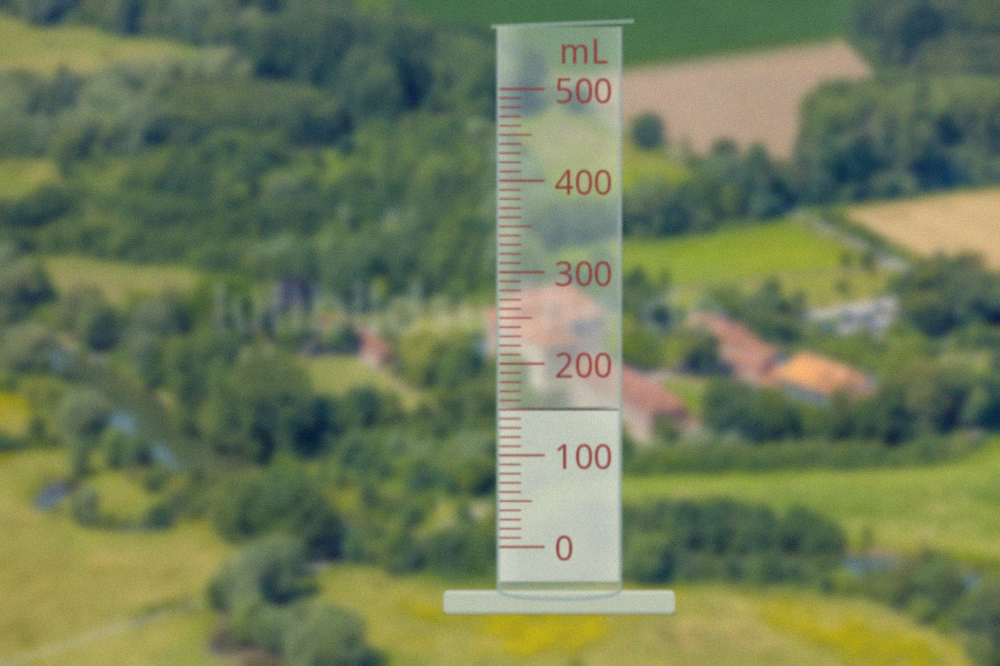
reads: {"value": 150, "unit": "mL"}
